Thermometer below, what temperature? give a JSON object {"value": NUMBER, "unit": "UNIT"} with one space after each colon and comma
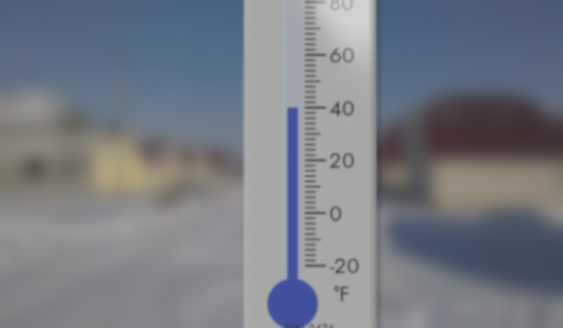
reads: {"value": 40, "unit": "°F"}
